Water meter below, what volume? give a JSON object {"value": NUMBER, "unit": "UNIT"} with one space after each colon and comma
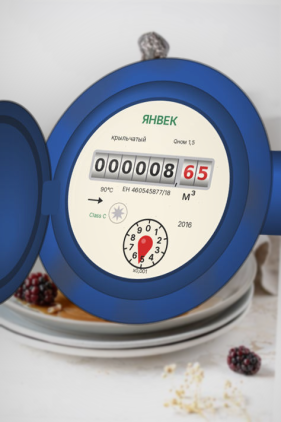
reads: {"value": 8.655, "unit": "m³"}
